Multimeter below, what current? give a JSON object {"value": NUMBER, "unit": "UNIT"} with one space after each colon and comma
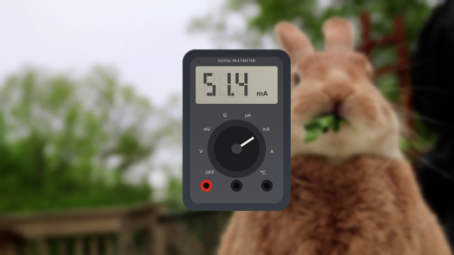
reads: {"value": 51.4, "unit": "mA"}
